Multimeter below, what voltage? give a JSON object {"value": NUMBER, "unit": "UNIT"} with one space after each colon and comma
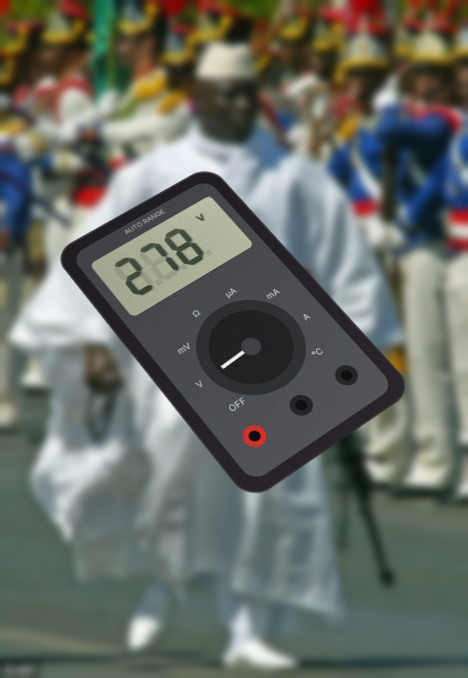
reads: {"value": 278, "unit": "V"}
